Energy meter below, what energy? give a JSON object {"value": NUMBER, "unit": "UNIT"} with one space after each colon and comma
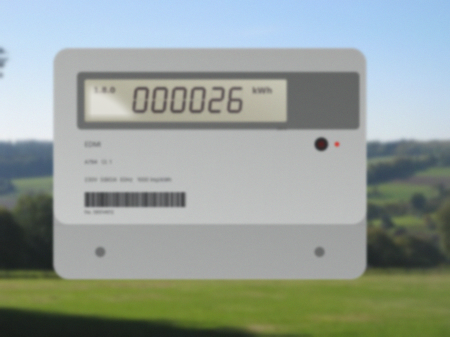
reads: {"value": 26, "unit": "kWh"}
